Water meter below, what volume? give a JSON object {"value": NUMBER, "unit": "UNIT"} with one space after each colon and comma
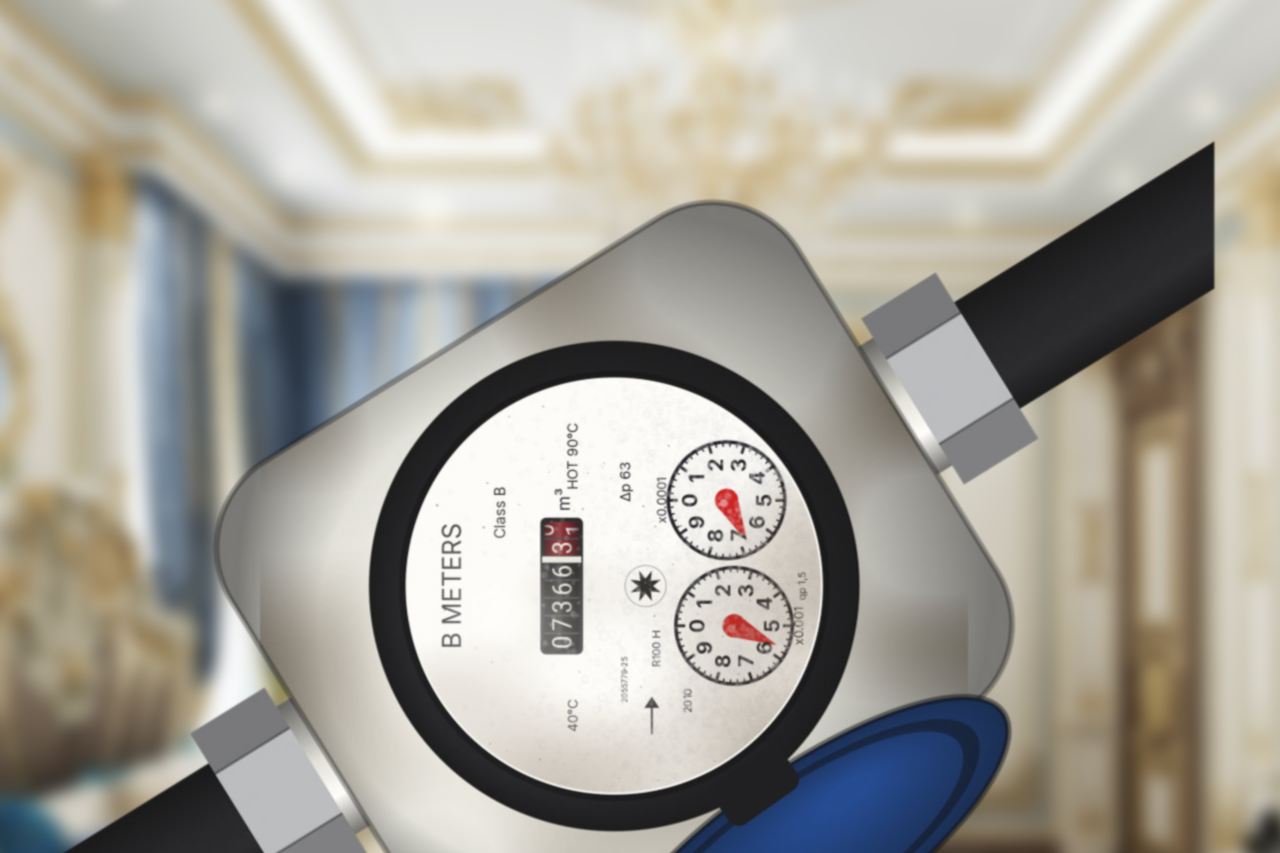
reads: {"value": 7366.3056, "unit": "m³"}
